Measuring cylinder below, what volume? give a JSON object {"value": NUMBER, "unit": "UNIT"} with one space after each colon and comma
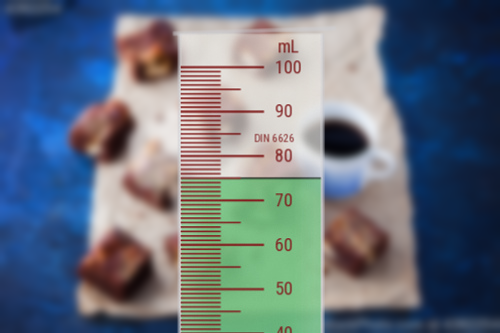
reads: {"value": 75, "unit": "mL"}
